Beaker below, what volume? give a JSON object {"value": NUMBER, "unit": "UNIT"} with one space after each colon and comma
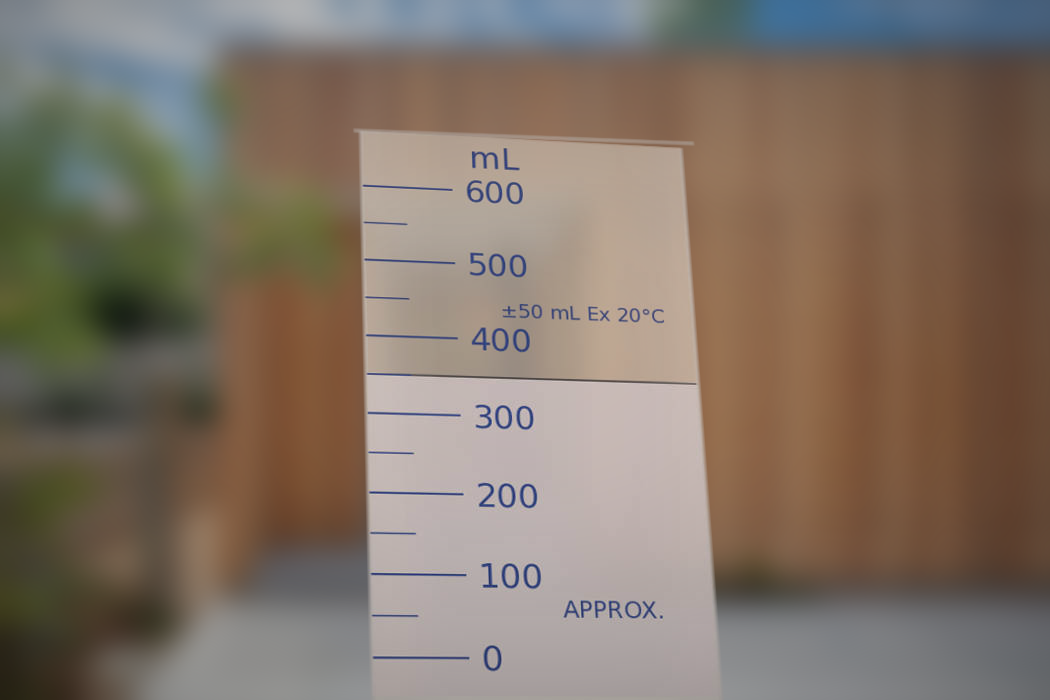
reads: {"value": 350, "unit": "mL"}
